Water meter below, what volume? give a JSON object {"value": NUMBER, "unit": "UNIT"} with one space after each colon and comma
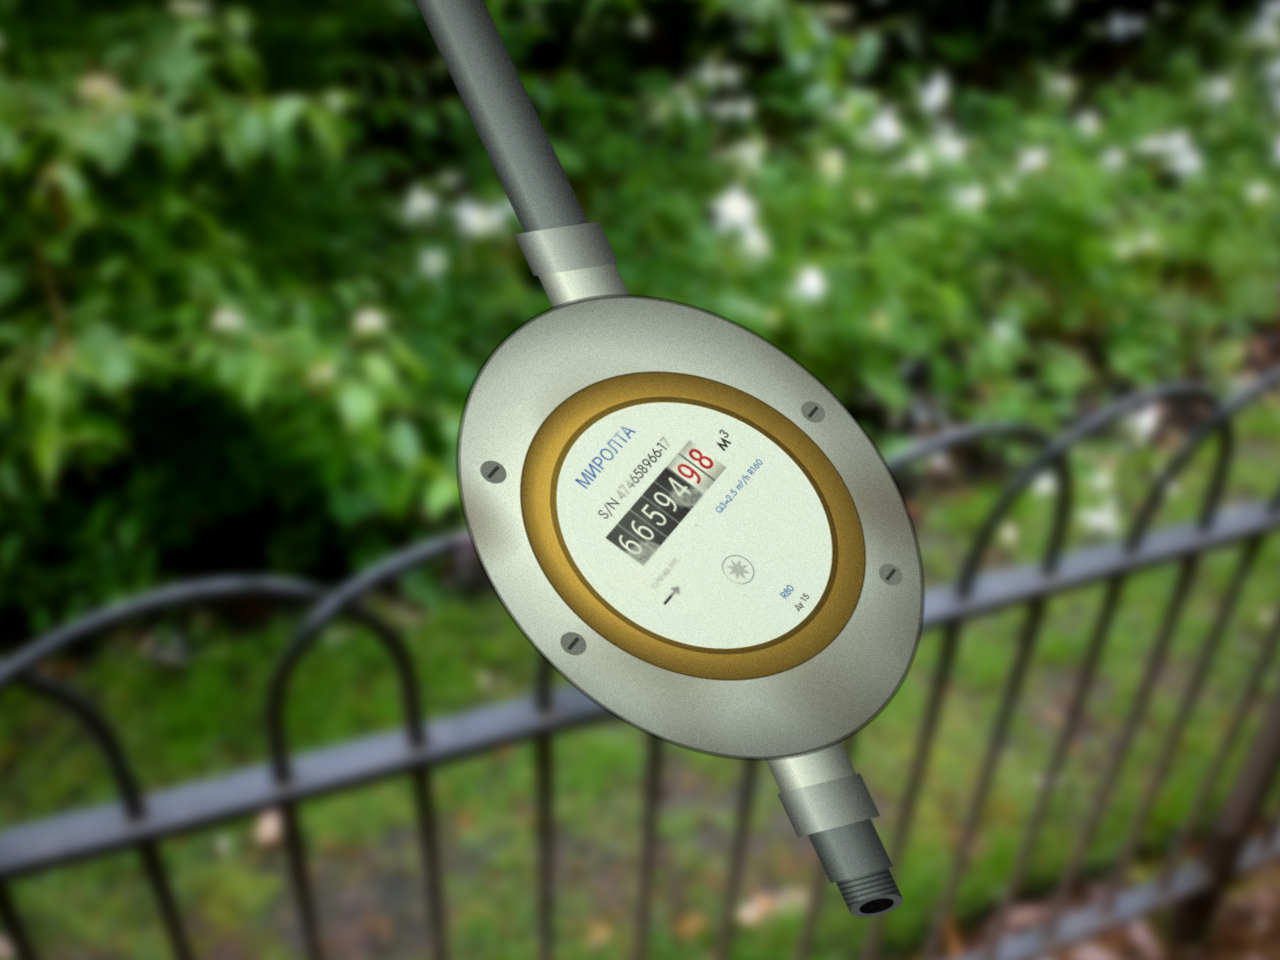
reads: {"value": 66594.98, "unit": "m³"}
